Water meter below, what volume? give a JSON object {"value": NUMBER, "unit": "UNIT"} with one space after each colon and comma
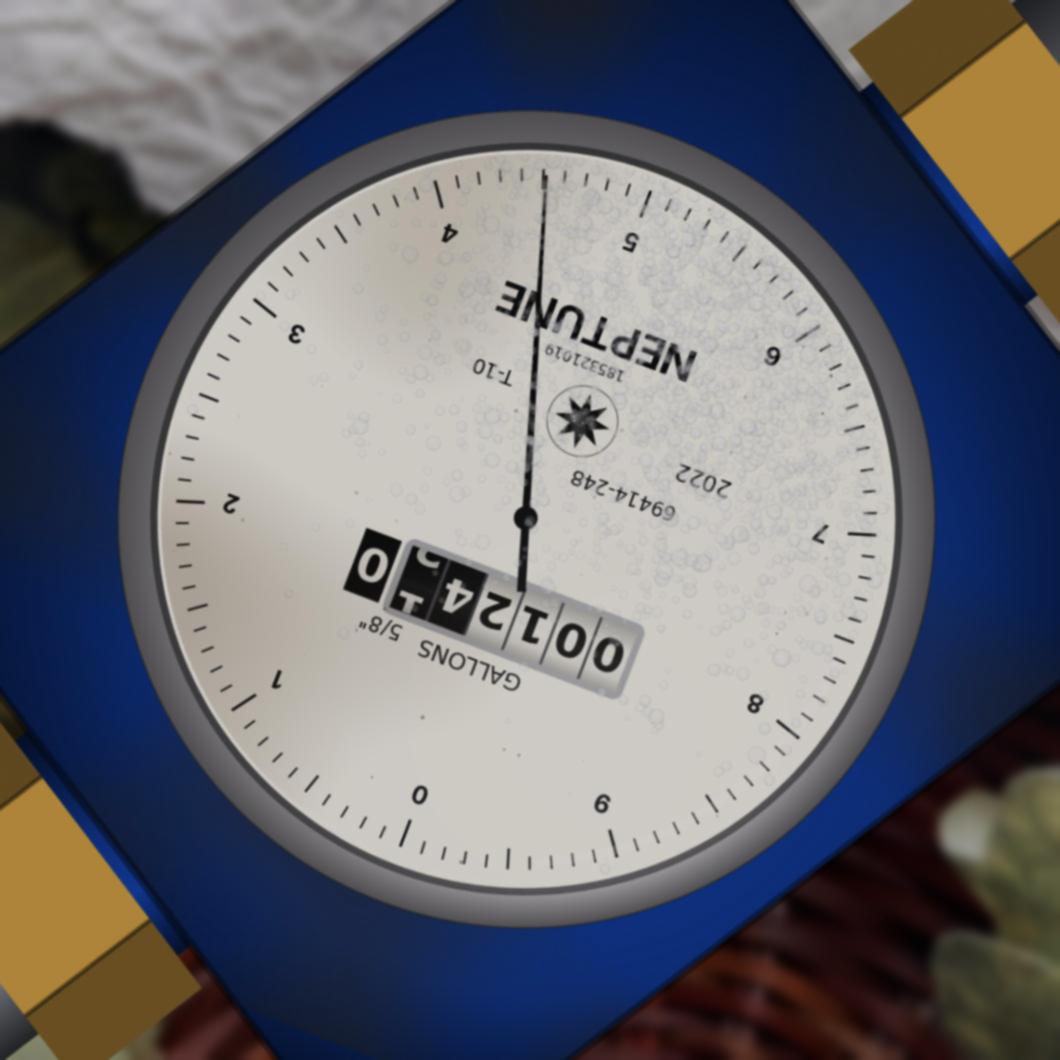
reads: {"value": 12414.5, "unit": "gal"}
